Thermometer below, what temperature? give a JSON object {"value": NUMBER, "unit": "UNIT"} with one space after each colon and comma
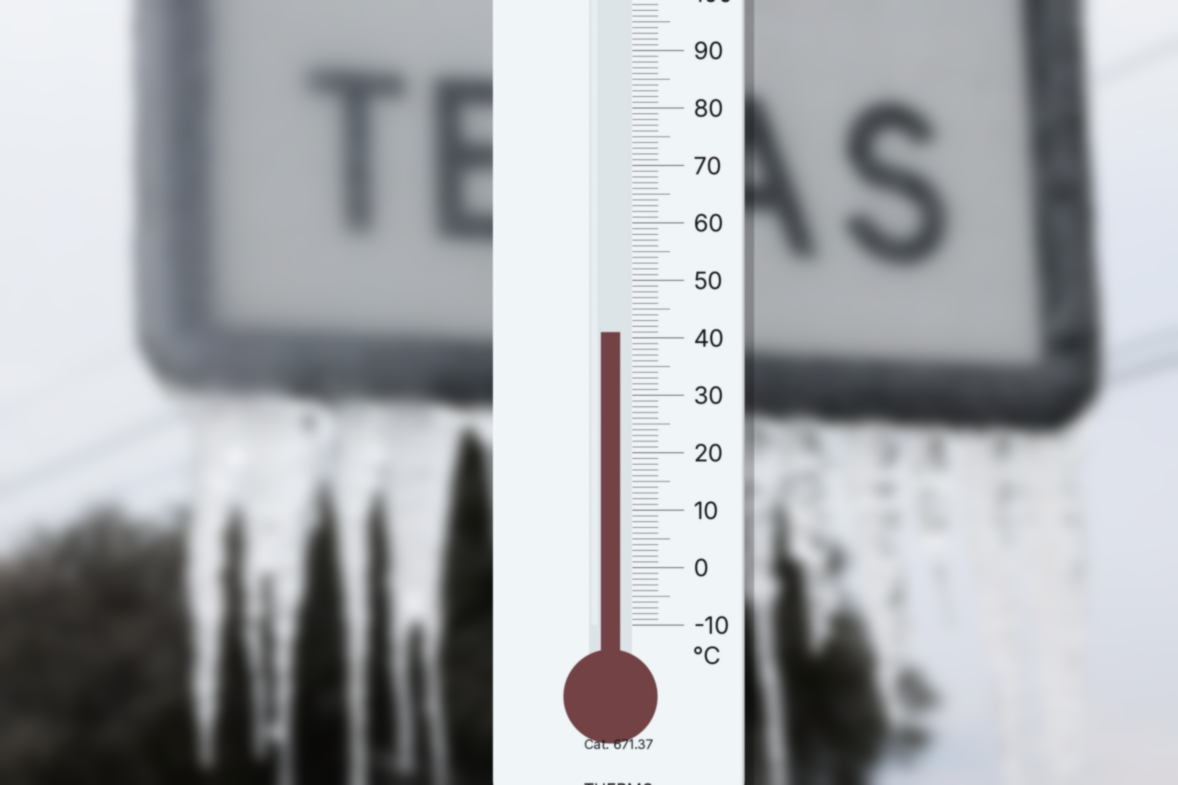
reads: {"value": 41, "unit": "°C"}
